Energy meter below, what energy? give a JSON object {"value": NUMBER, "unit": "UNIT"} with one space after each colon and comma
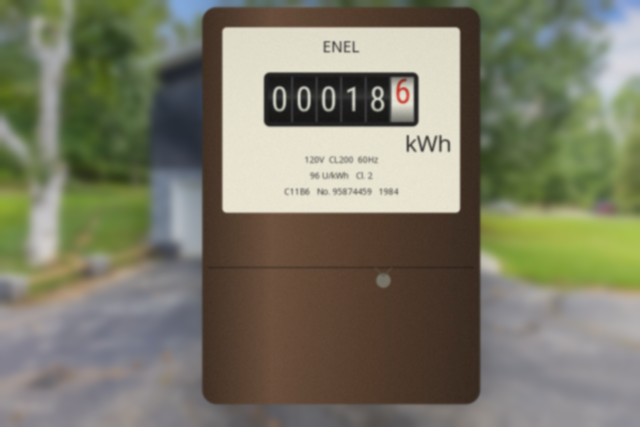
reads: {"value": 18.6, "unit": "kWh"}
